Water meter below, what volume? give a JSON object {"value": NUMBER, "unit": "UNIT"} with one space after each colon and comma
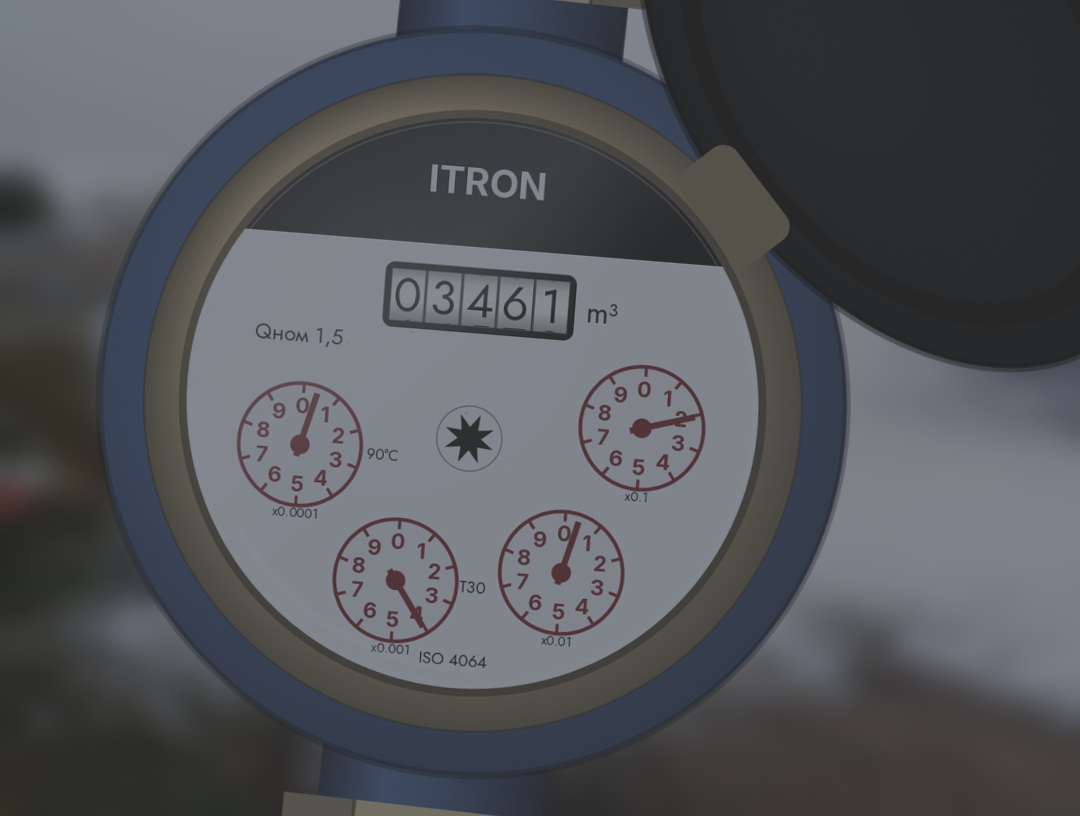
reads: {"value": 3461.2040, "unit": "m³"}
